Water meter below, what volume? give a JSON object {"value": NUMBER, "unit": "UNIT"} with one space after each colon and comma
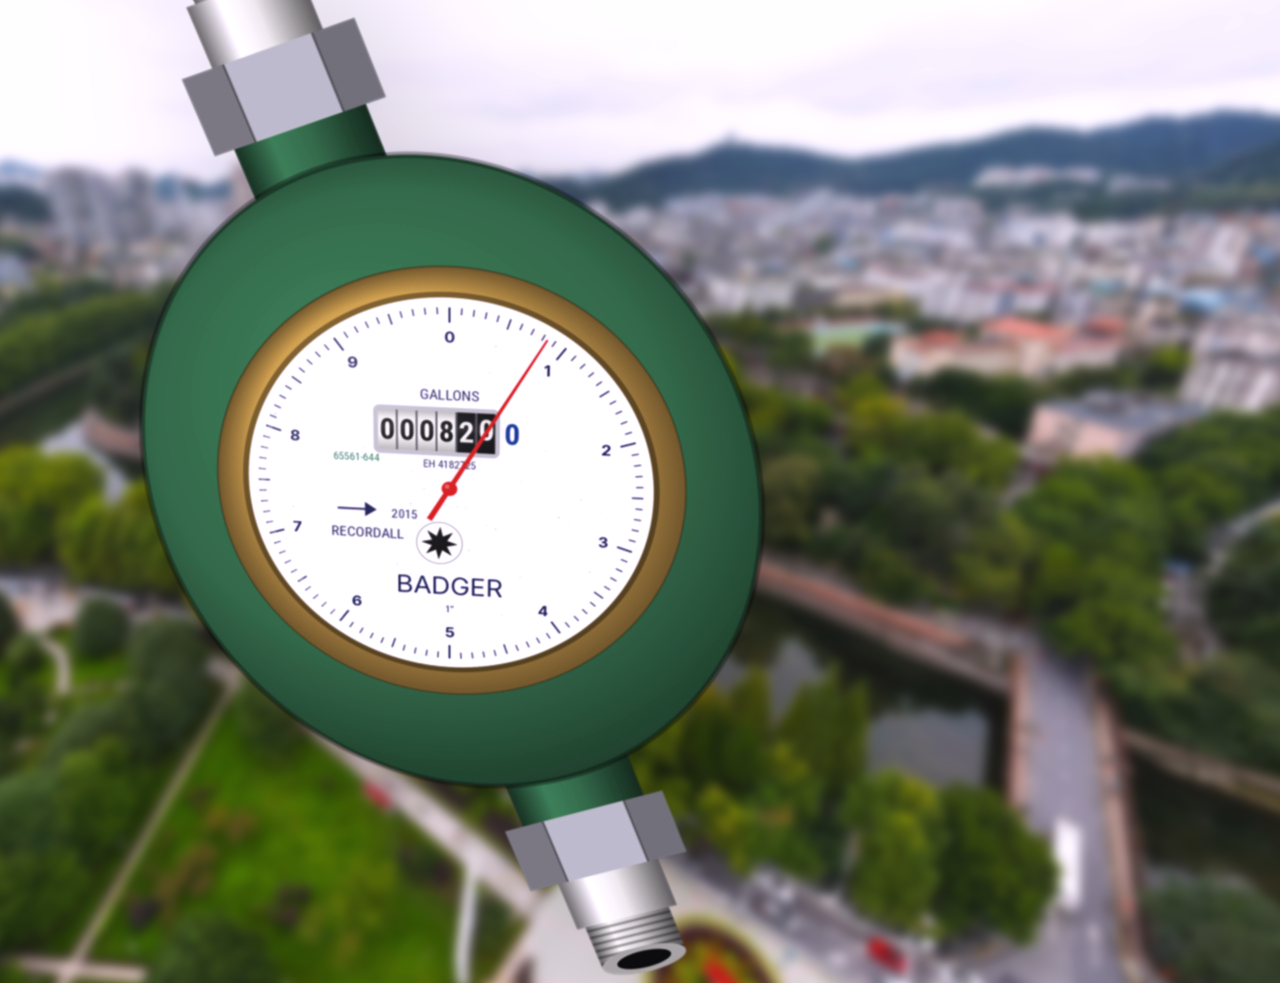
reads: {"value": 8200.8, "unit": "gal"}
